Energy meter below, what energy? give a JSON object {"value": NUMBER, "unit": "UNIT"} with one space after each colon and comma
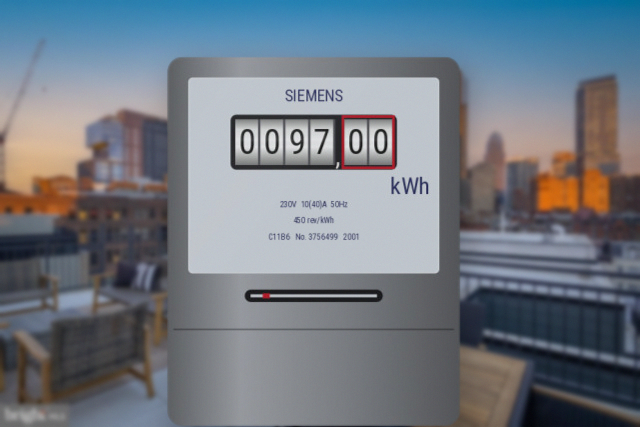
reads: {"value": 97.00, "unit": "kWh"}
